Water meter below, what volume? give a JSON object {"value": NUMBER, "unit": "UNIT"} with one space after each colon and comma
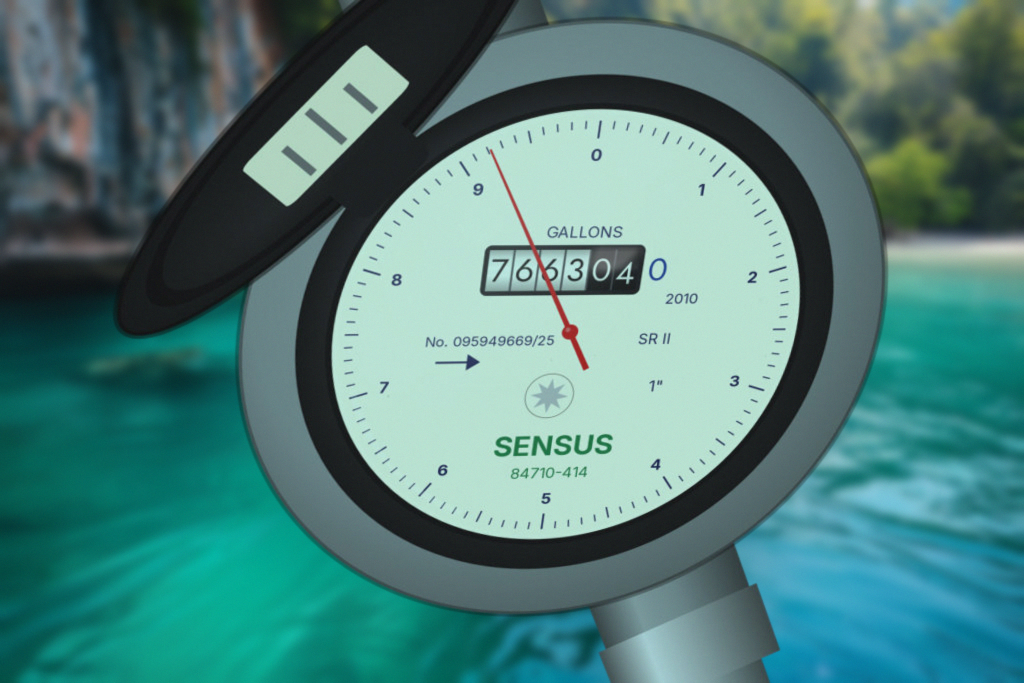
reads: {"value": 7663039.2, "unit": "gal"}
